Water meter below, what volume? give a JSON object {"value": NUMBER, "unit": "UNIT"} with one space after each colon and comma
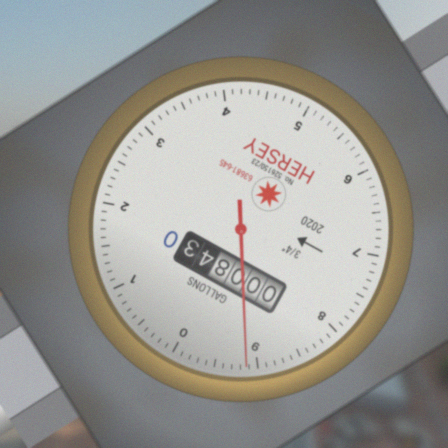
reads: {"value": 8429.1, "unit": "gal"}
